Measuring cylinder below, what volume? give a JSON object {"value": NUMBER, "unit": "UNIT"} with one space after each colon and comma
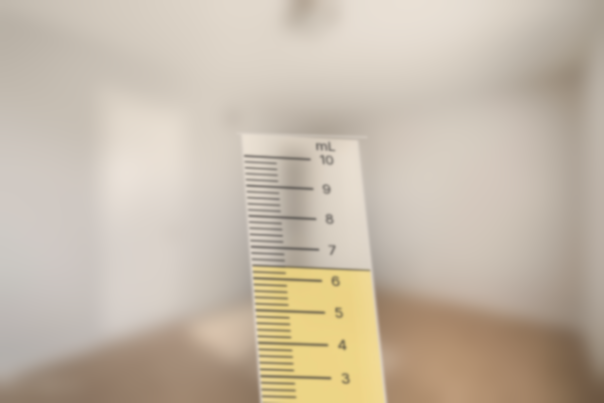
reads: {"value": 6.4, "unit": "mL"}
